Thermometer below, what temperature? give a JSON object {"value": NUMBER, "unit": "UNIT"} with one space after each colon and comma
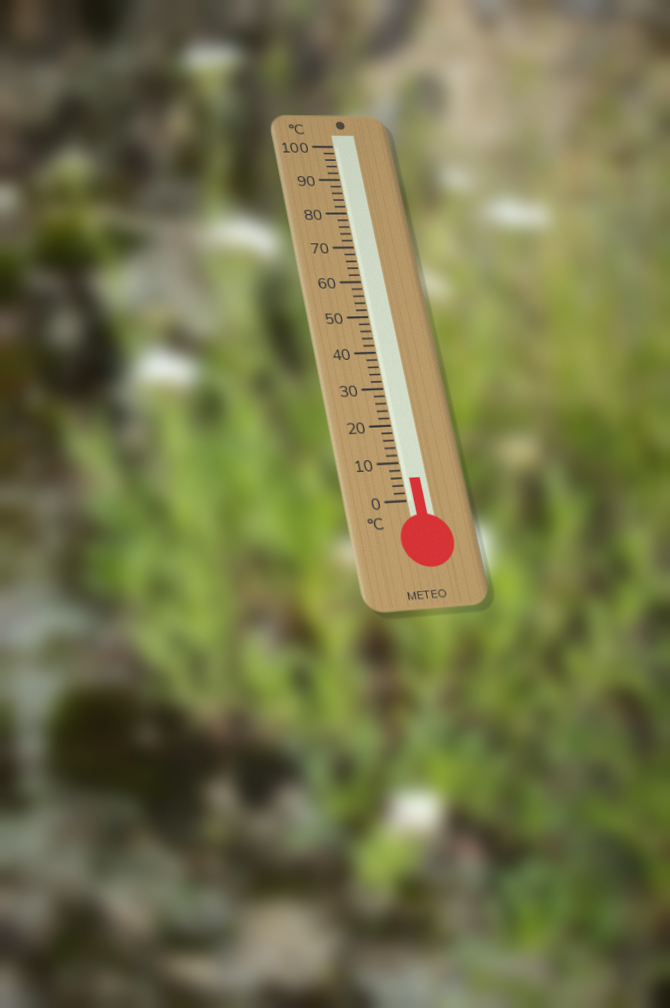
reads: {"value": 6, "unit": "°C"}
